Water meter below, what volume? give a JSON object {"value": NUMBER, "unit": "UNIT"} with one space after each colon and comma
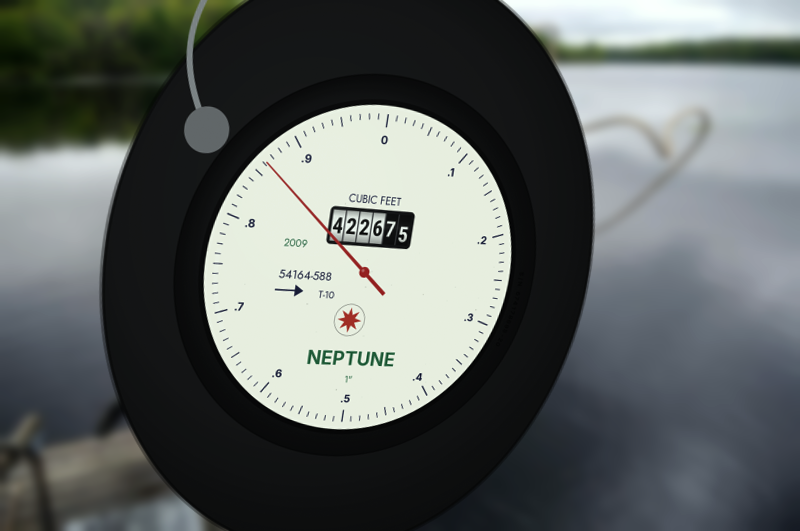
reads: {"value": 422674.86, "unit": "ft³"}
